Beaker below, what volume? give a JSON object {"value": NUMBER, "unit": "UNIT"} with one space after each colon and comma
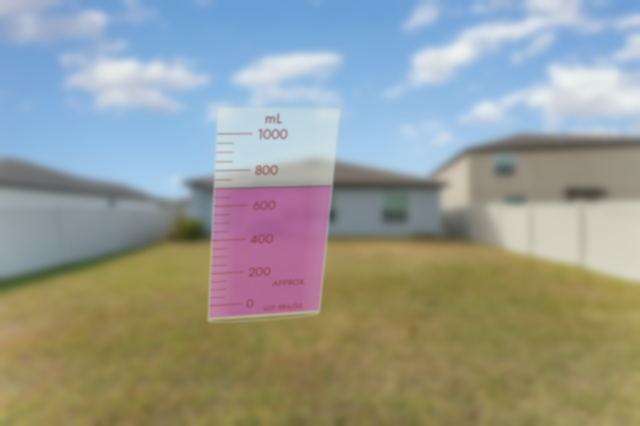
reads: {"value": 700, "unit": "mL"}
